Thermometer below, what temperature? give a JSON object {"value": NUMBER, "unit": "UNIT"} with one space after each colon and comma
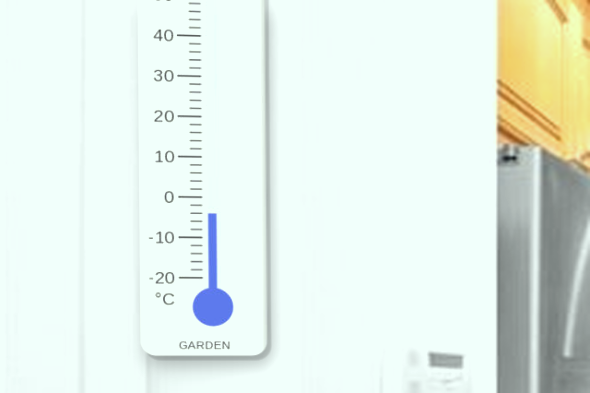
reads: {"value": -4, "unit": "°C"}
